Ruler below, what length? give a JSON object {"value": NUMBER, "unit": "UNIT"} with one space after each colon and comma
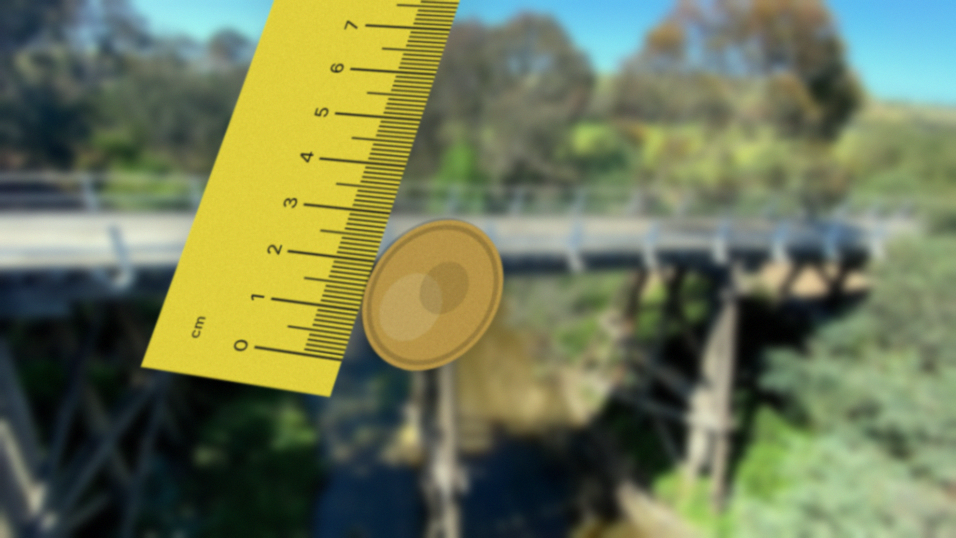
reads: {"value": 3, "unit": "cm"}
